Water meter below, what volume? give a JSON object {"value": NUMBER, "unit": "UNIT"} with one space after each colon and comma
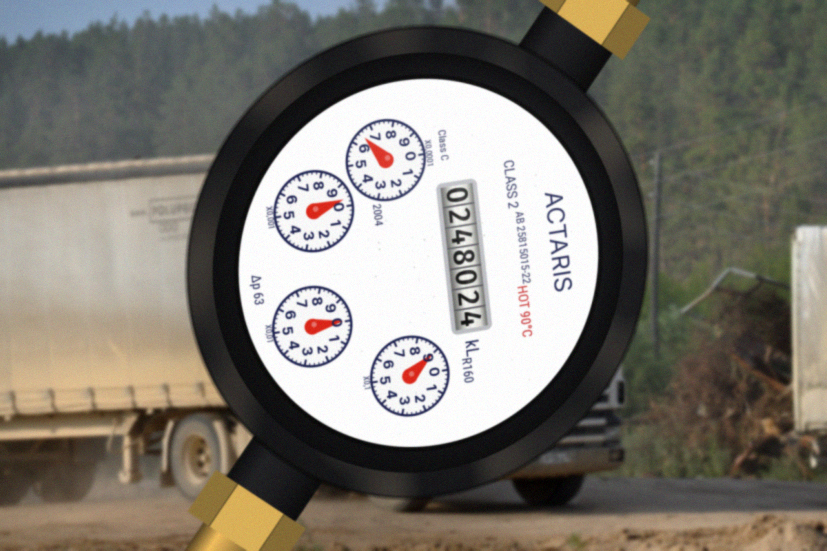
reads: {"value": 248024.8996, "unit": "kL"}
